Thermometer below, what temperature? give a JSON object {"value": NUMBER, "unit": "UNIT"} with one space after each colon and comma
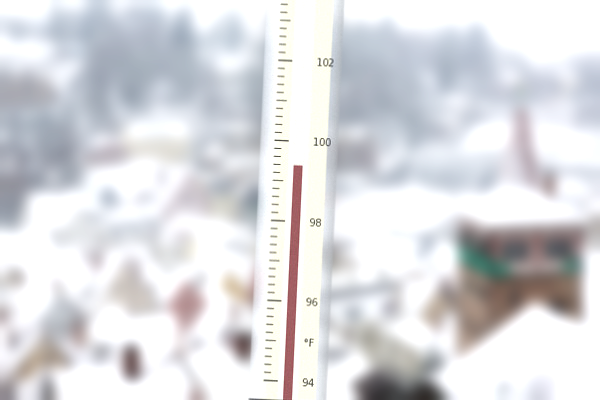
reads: {"value": 99.4, "unit": "°F"}
